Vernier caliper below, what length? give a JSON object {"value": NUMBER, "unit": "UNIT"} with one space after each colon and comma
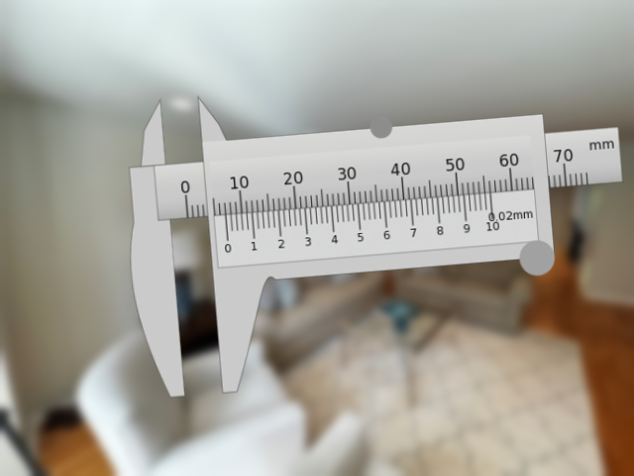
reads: {"value": 7.0, "unit": "mm"}
